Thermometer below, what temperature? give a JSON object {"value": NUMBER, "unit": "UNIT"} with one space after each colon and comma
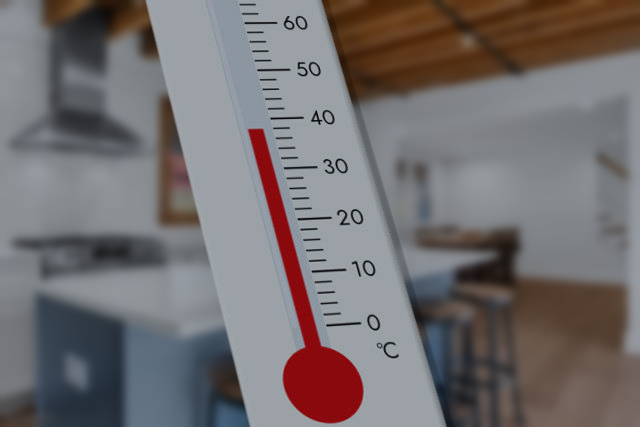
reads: {"value": 38, "unit": "°C"}
